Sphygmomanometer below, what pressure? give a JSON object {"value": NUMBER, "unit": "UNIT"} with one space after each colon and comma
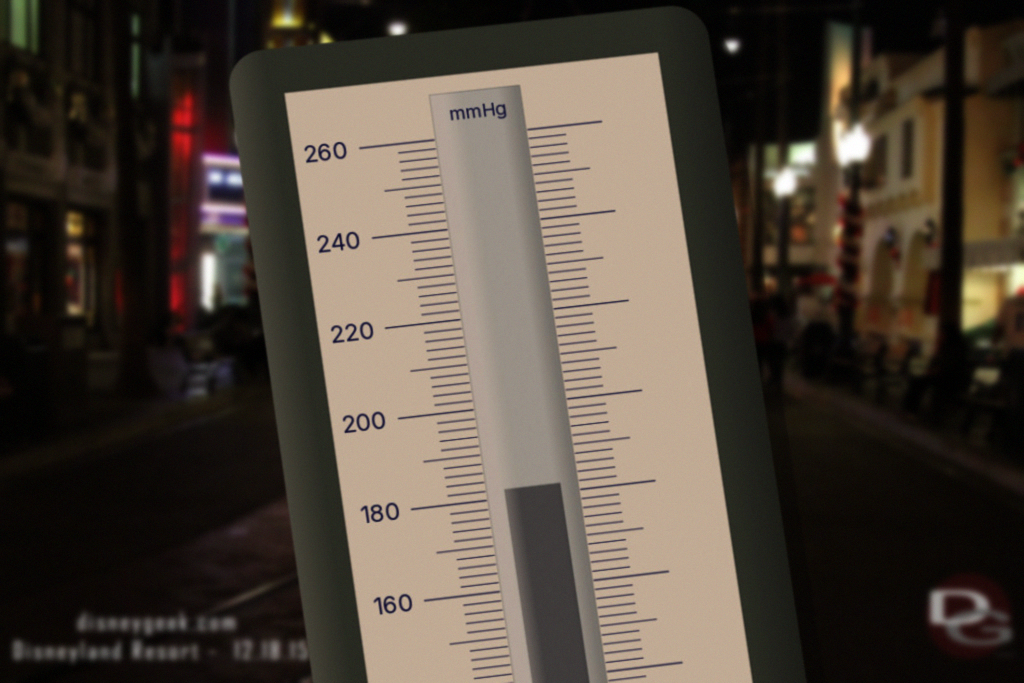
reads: {"value": 182, "unit": "mmHg"}
